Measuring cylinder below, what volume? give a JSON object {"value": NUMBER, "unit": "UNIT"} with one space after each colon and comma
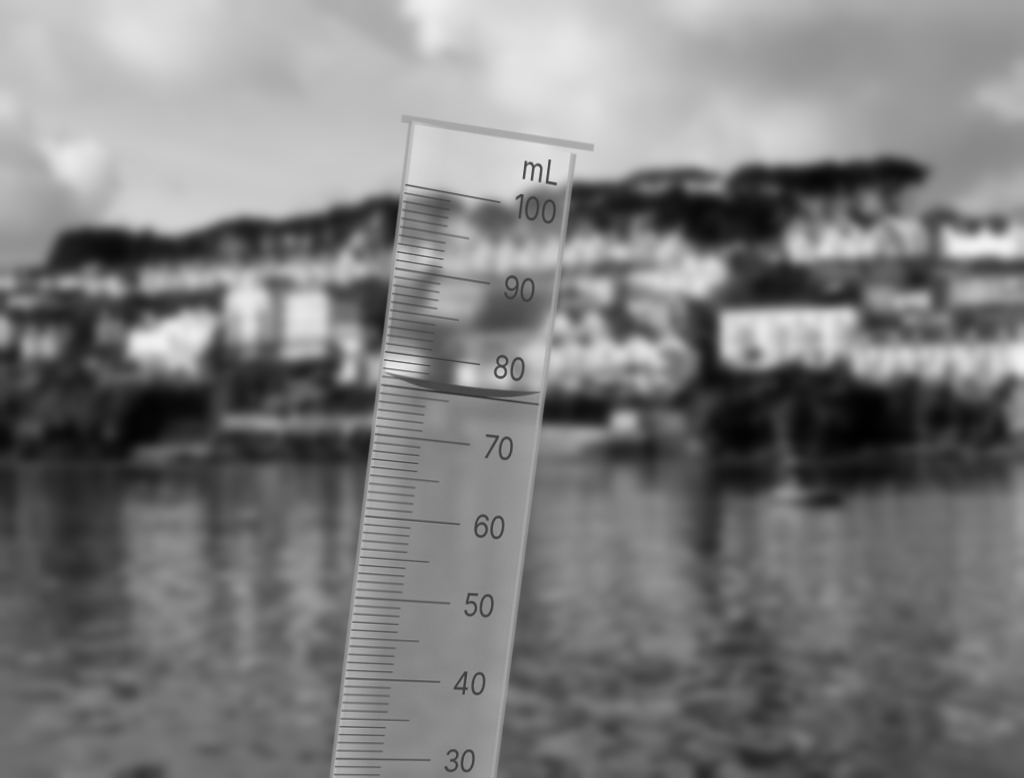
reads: {"value": 76, "unit": "mL"}
